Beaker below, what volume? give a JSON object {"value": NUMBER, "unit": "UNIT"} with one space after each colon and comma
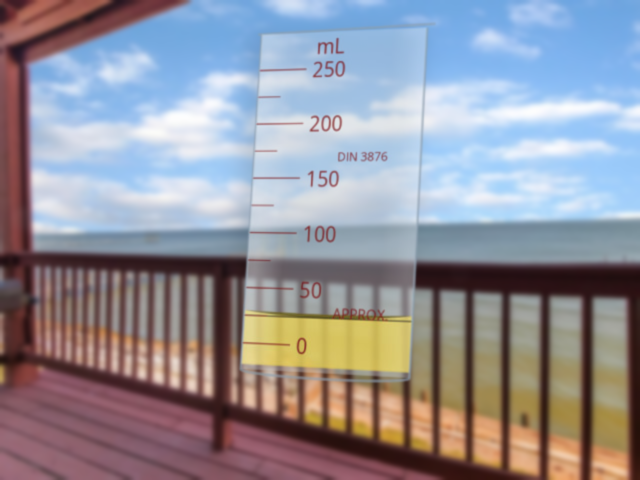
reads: {"value": 25, "unit": "mL"}
